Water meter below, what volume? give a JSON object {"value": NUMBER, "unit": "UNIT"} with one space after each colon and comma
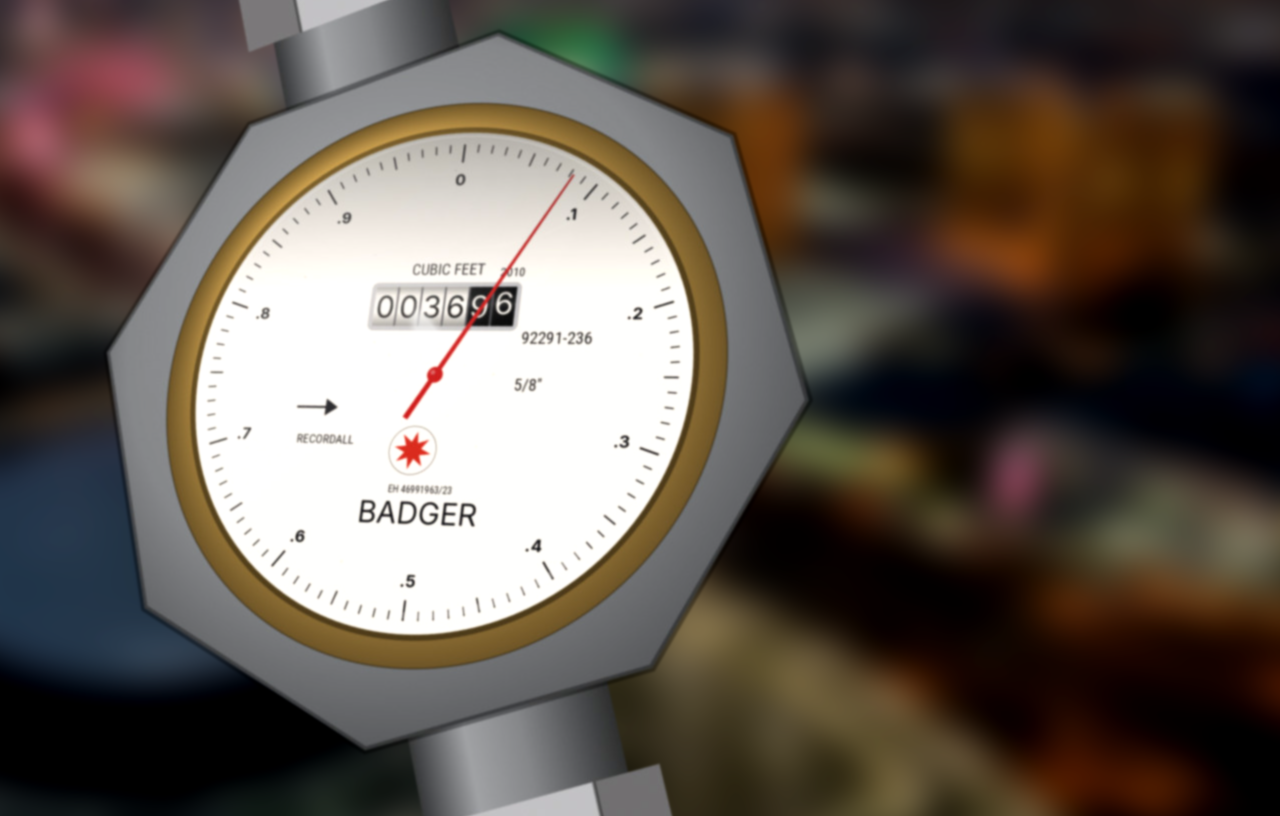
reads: {"value": 3696.08, "unit": "ft³"}
